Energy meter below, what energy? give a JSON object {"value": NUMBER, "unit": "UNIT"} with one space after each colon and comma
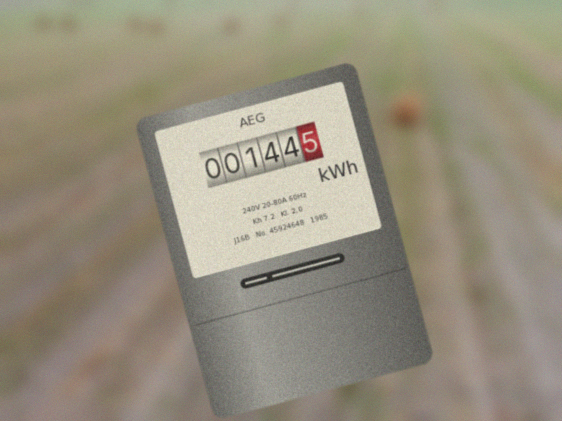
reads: {"value": 144.5, "unit": "kWh"}
